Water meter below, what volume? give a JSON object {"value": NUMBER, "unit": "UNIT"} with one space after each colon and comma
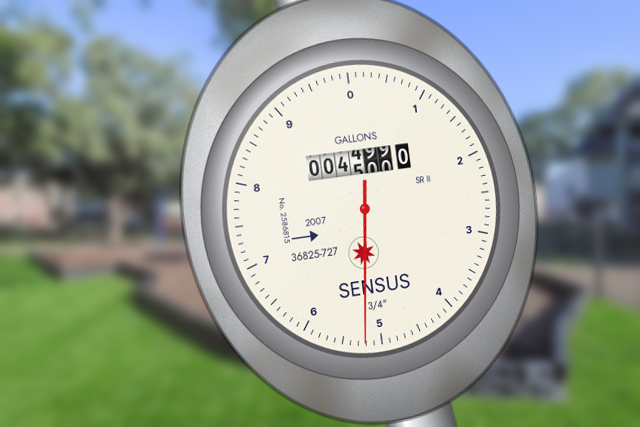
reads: {"value": 44995.2, "unit": "gal"}
